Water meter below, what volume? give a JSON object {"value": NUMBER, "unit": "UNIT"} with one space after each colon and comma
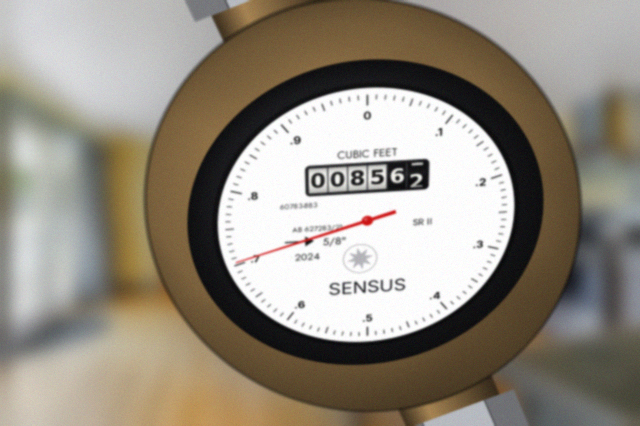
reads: {"value": 8561.70, "unit": "ft³"}
